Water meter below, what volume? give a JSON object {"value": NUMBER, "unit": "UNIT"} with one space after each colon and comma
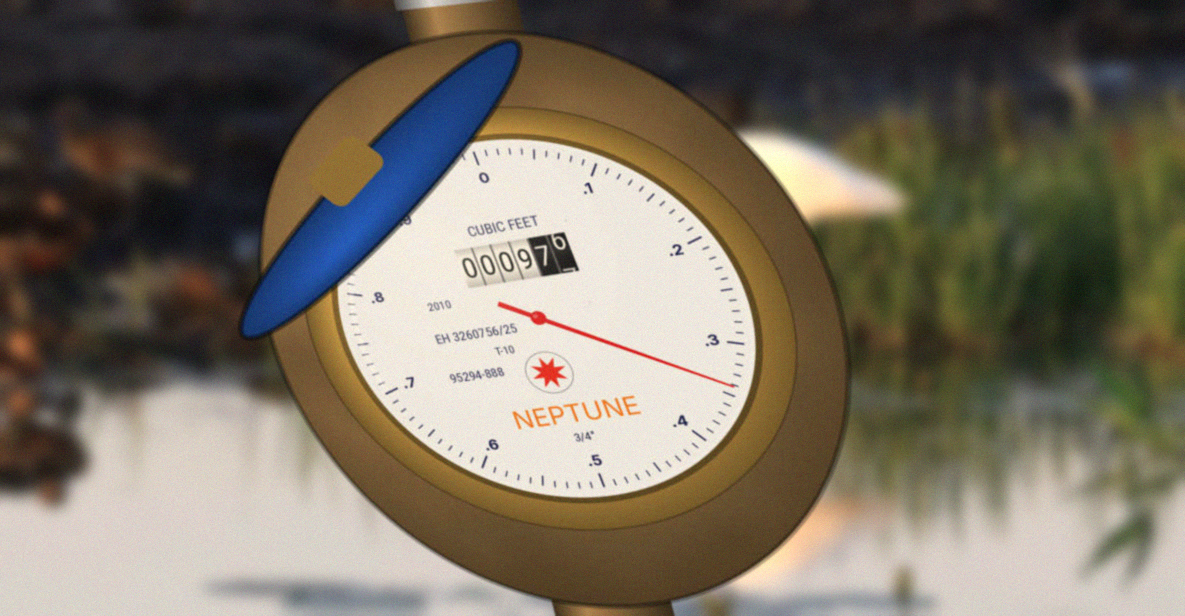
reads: {"value": 976.34, "unit": "ft³"}
